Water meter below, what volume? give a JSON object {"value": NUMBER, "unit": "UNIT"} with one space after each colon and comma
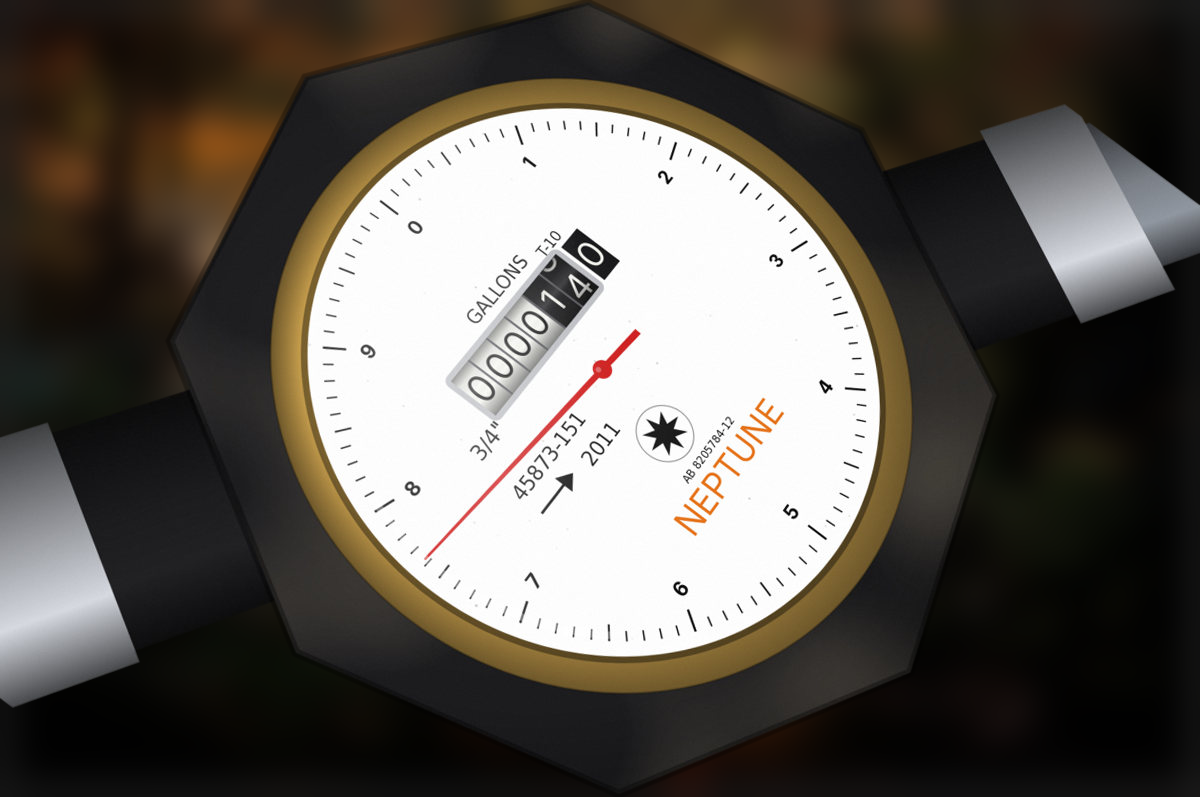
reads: {"value": 137.6, "unit": "gal"}
